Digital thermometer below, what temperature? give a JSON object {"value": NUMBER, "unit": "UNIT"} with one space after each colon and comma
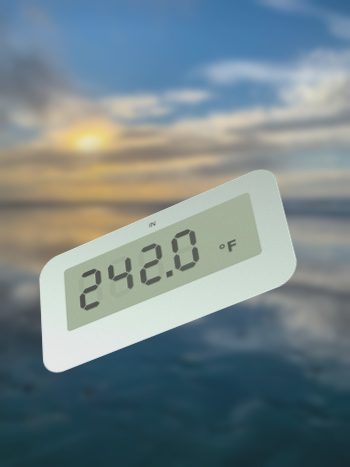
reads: {"value": 242.0, "unit": "°F"}
